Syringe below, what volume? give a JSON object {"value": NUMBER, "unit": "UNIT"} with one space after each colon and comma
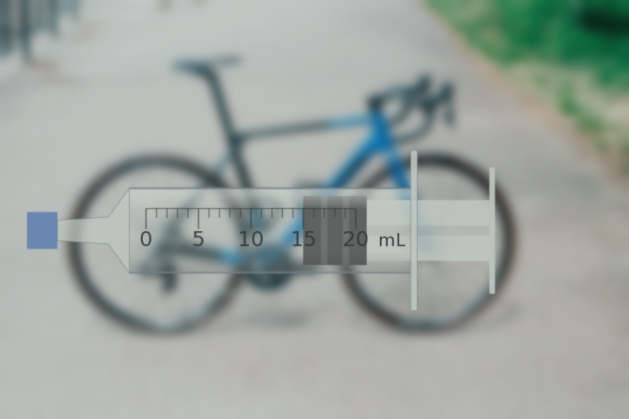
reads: {"value": 15, "unit": "mL"}
